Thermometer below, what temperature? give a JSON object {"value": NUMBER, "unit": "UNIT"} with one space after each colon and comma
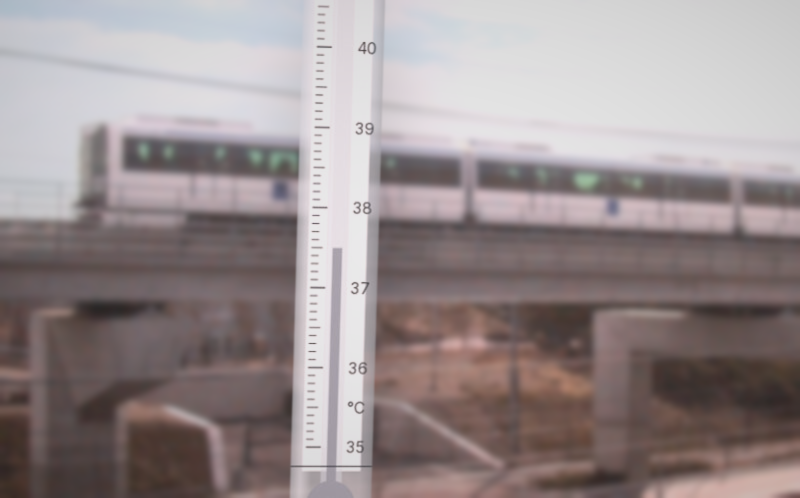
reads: {"value": 37.5, "unit": "°C"}
